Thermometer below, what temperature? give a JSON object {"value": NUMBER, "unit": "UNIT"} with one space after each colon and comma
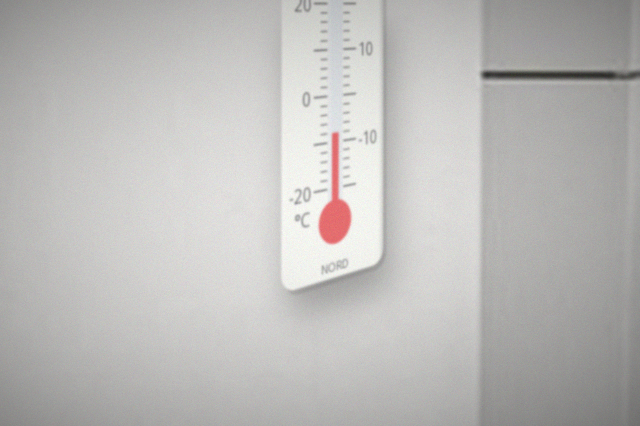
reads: {"value": -8, "unit": "°C"}
